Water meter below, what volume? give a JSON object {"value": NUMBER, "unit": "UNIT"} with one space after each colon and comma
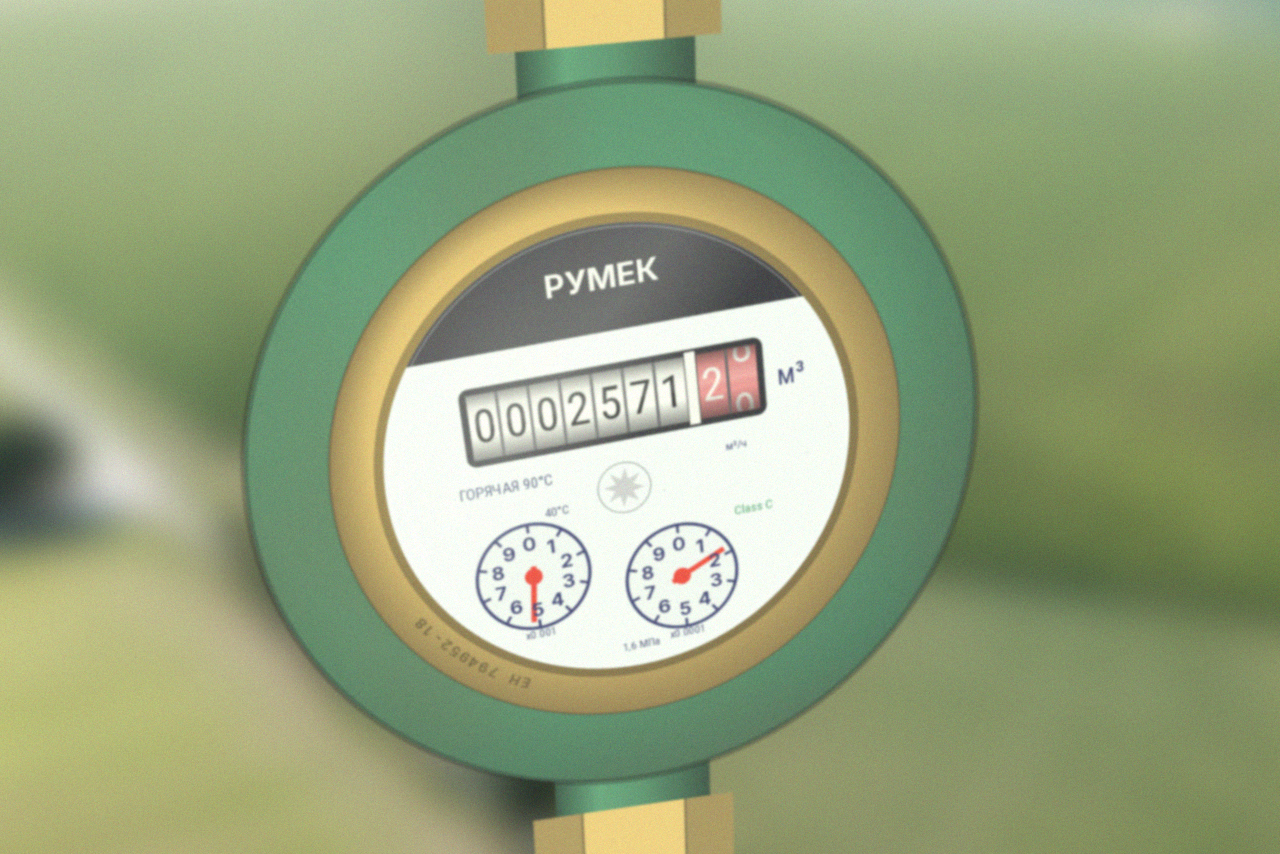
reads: {"value": 2571.2851, "unit": "m³"}
